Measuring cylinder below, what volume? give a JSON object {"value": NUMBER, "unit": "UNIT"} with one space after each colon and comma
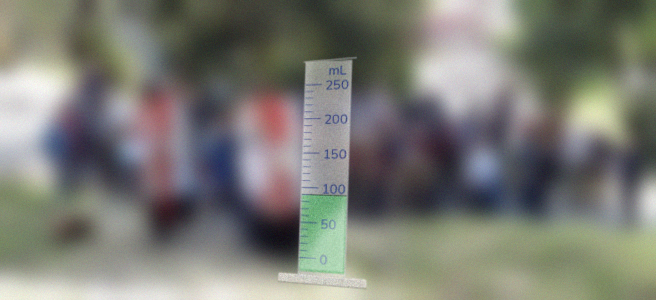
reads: {"value": 90, "unit": "mL"}
